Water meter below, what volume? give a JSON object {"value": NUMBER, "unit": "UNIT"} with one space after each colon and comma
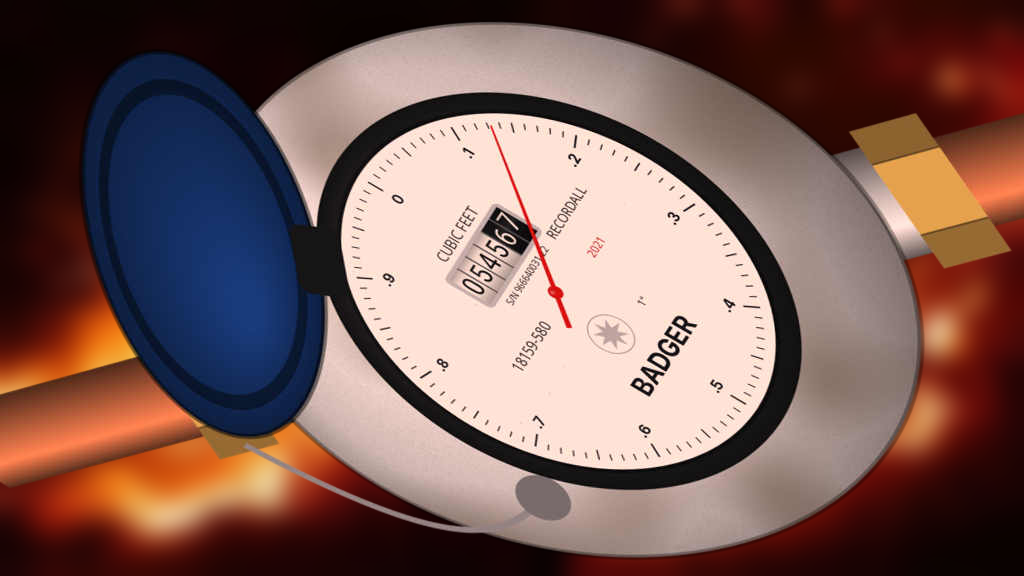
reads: {"value": 54567.13, "unit": "ft³"}
